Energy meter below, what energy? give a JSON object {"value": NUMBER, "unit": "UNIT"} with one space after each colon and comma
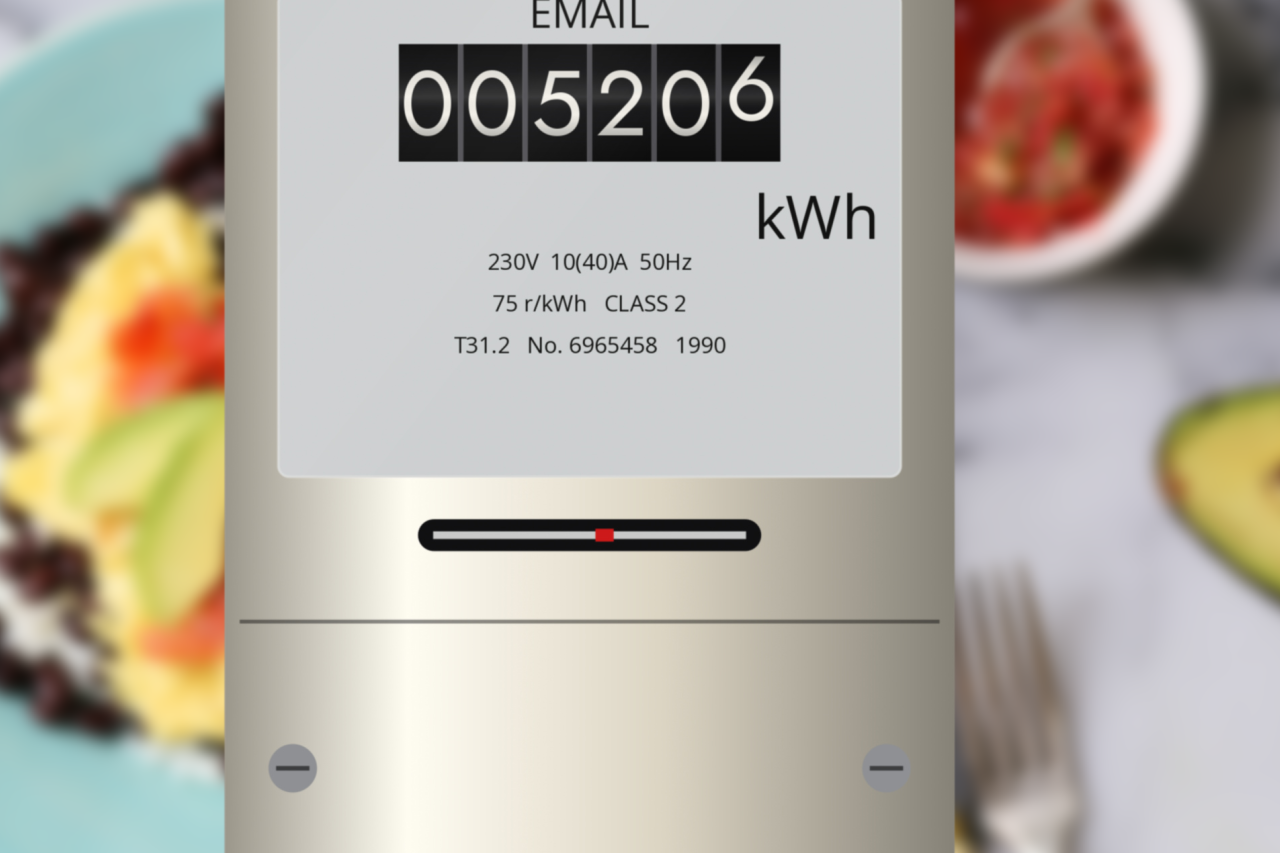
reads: {"value": 5206, "unit": "kWh"}
